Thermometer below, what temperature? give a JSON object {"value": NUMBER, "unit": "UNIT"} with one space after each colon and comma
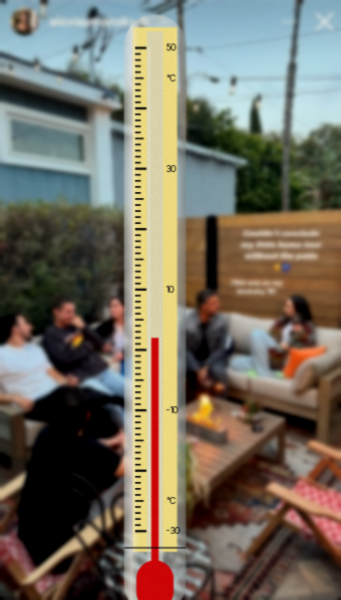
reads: {"value": 2, "unit": "°C"}
